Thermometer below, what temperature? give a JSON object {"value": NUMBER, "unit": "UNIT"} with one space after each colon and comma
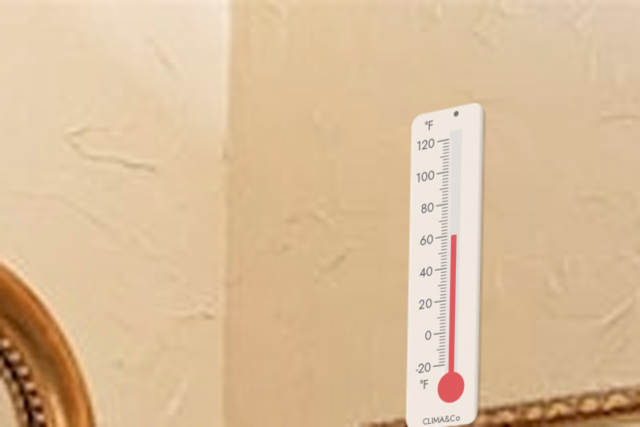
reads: {"value": 60, "unit": "°F"}
